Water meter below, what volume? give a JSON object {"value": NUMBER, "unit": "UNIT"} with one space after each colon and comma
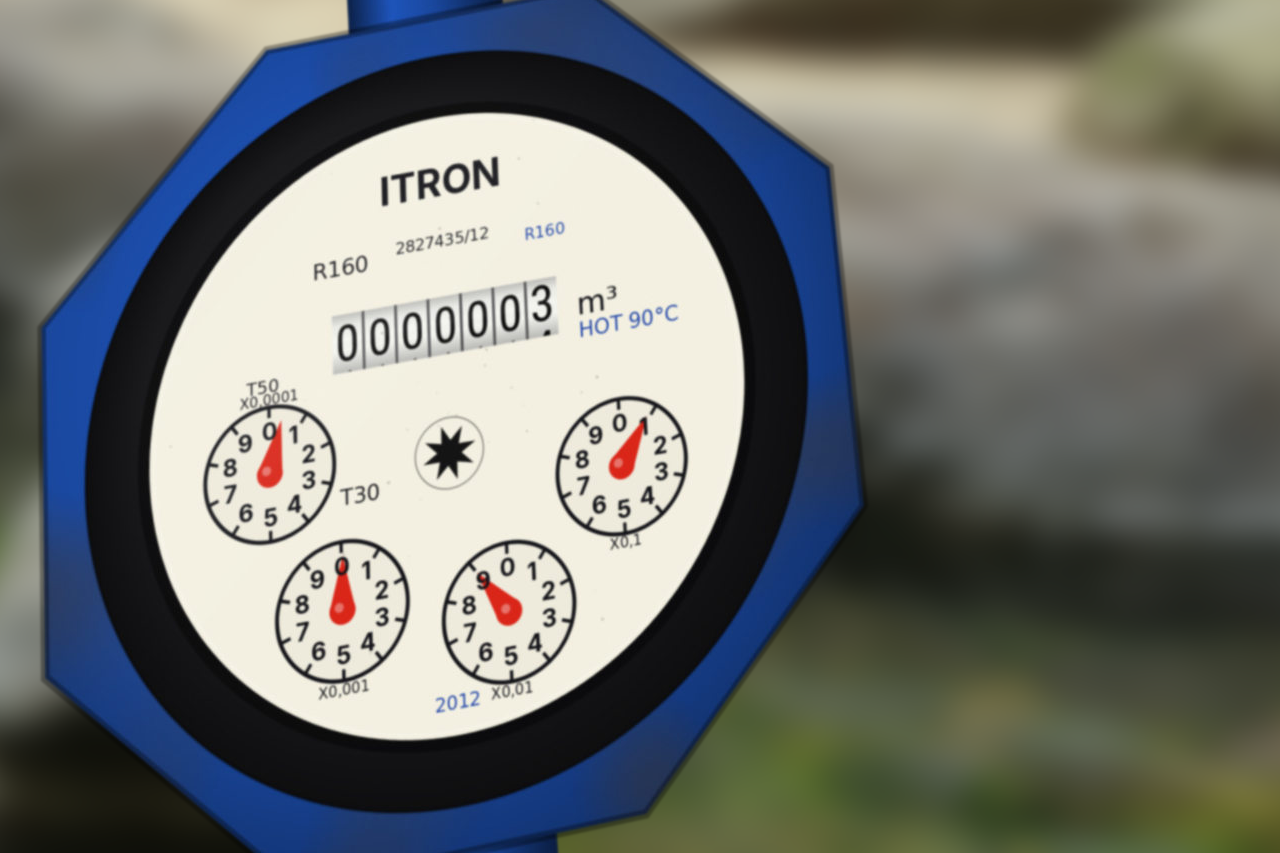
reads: {"value": 3.0900, "unit": "m³"}
